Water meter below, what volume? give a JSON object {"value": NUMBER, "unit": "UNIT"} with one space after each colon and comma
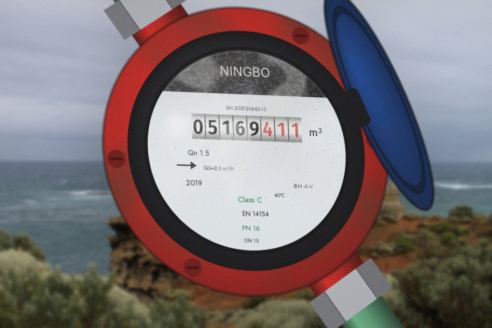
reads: {"value": 5169.411, "unit": "m³"}
